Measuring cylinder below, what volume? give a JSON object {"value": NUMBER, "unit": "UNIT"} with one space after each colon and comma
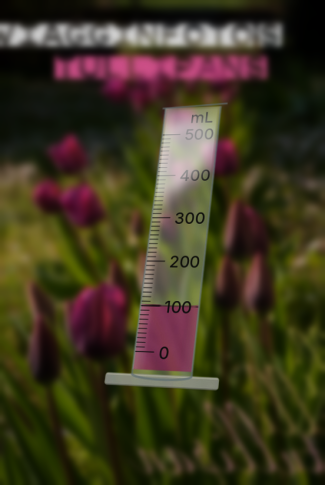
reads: {"value": 100, "unit": "mL"}
